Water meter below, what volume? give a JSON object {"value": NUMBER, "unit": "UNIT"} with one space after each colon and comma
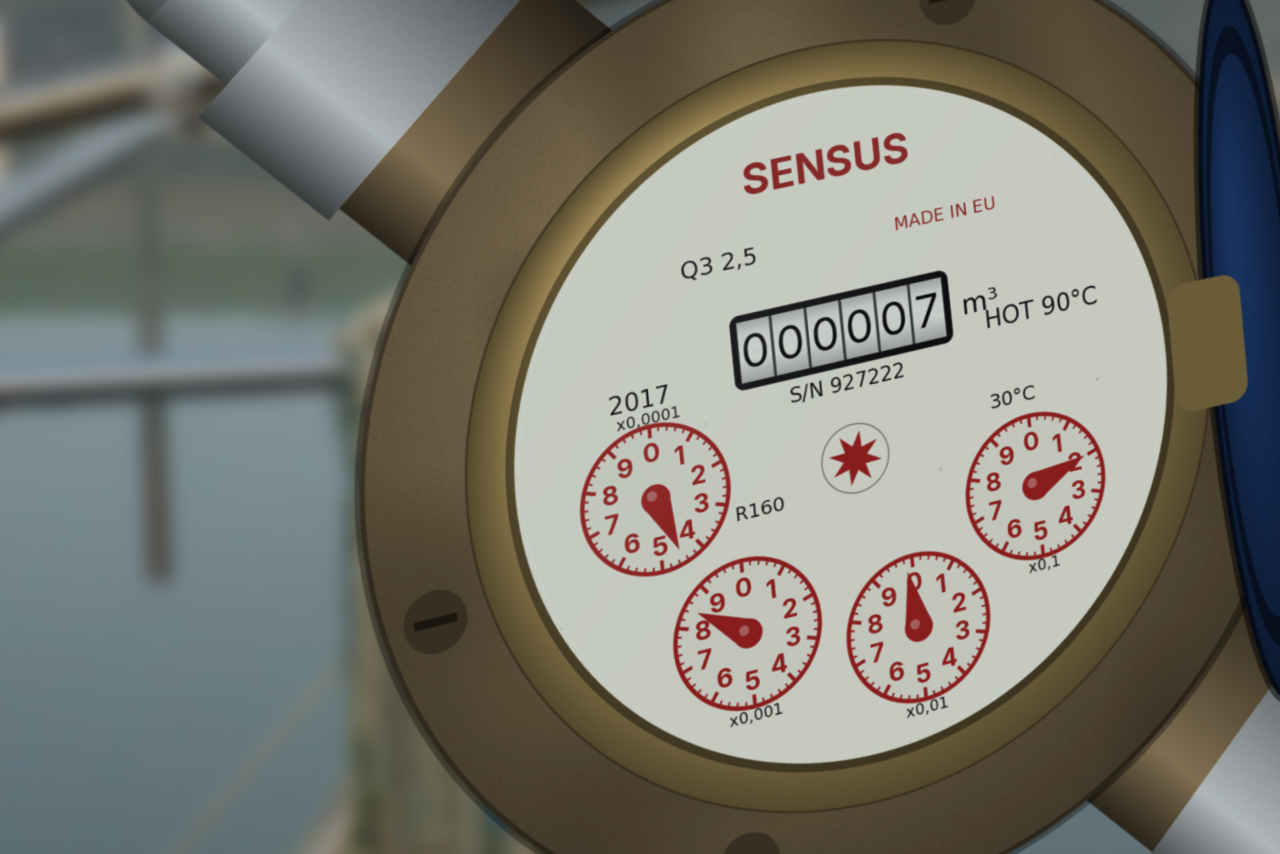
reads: {"value": 7.1984, "unit": "m³"}
